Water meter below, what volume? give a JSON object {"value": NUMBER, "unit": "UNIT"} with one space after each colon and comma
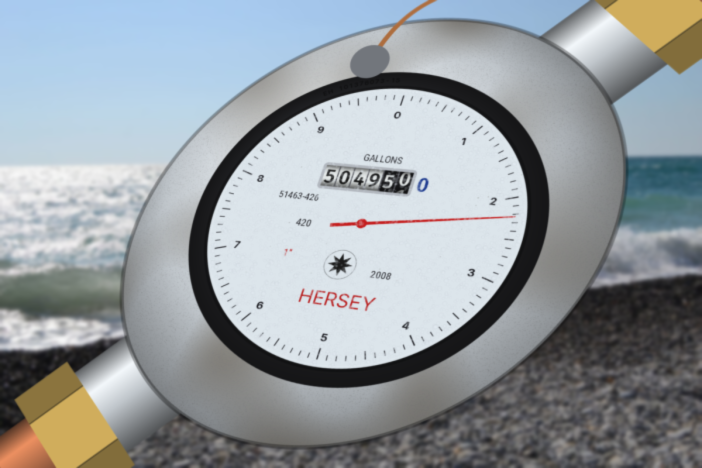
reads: {"value": 5049502.2, "unit": "gal"}
